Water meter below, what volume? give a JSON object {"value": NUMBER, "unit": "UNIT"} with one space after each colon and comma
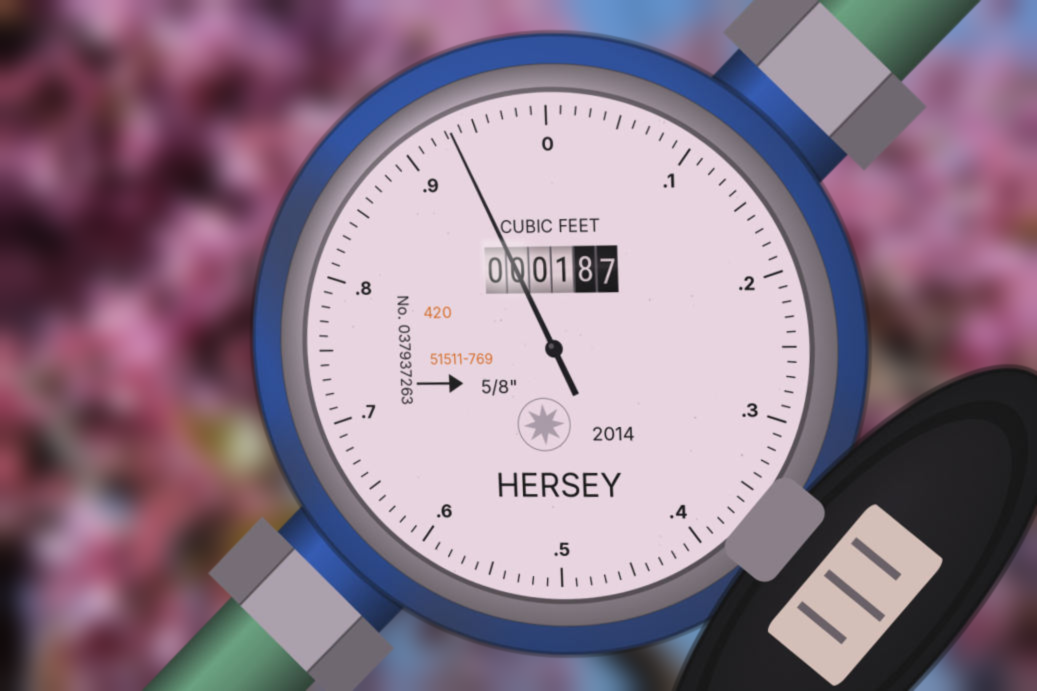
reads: {"value": 186.93, "unit": "ft³"}
